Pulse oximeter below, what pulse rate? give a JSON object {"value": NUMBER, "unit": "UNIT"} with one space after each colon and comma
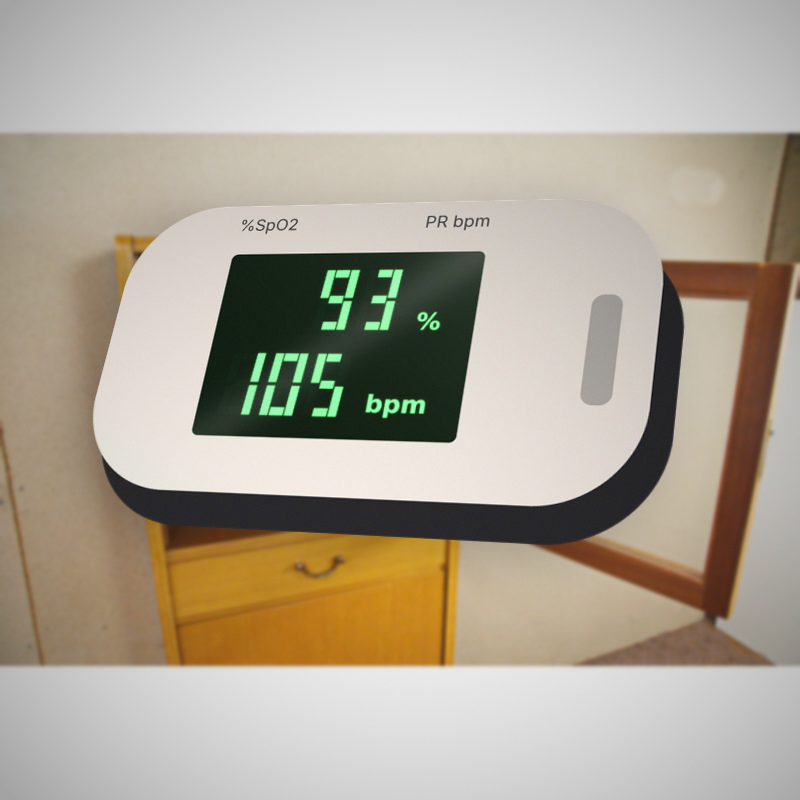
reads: {"value": 105, "unit": "bpm"}
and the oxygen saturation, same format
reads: {"value": 93, "unit": "%"}
